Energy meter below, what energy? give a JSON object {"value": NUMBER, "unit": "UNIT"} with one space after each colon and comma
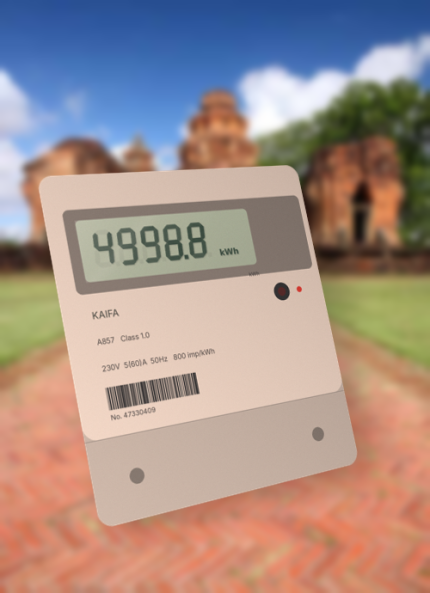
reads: {"value": 4998.8, "unit": "kWh"}
